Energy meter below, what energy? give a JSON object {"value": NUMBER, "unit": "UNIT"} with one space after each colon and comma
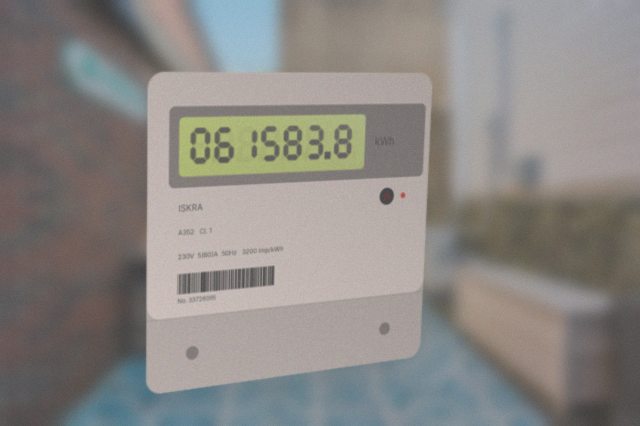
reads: {"value": 61583.8, "unit": "kWh"}
